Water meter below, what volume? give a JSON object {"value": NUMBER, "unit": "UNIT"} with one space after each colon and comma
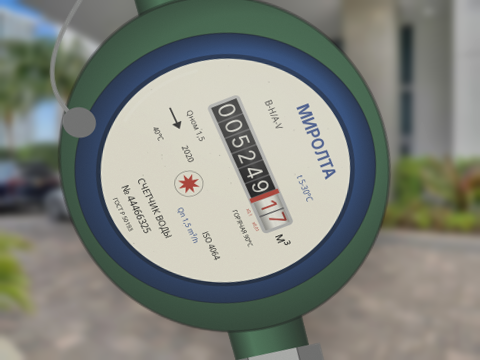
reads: {"value": 5249.17, "unit": "m³"}
